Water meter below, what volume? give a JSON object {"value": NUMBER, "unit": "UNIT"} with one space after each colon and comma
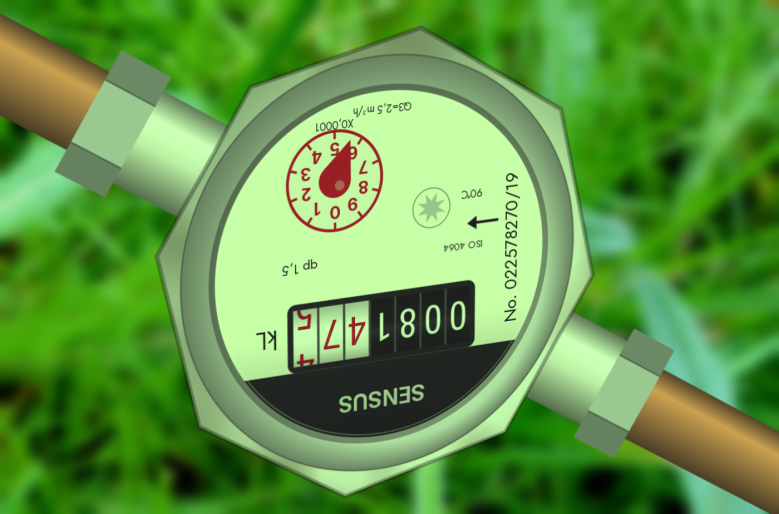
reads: {"value": 81.4745, "unit": "kL"}
